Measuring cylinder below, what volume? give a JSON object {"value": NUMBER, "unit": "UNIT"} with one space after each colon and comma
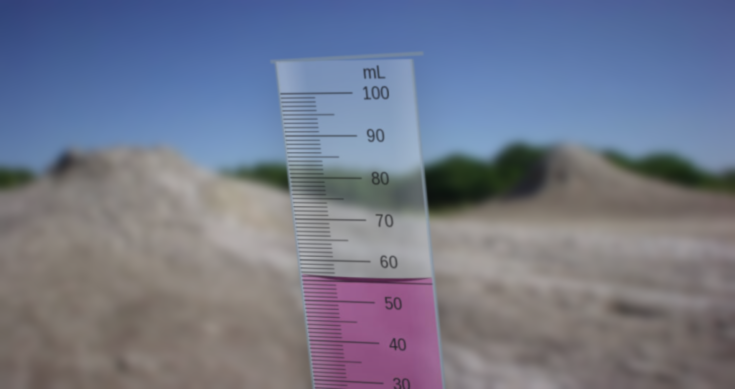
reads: {"value": 55, "unit": "mL"}
